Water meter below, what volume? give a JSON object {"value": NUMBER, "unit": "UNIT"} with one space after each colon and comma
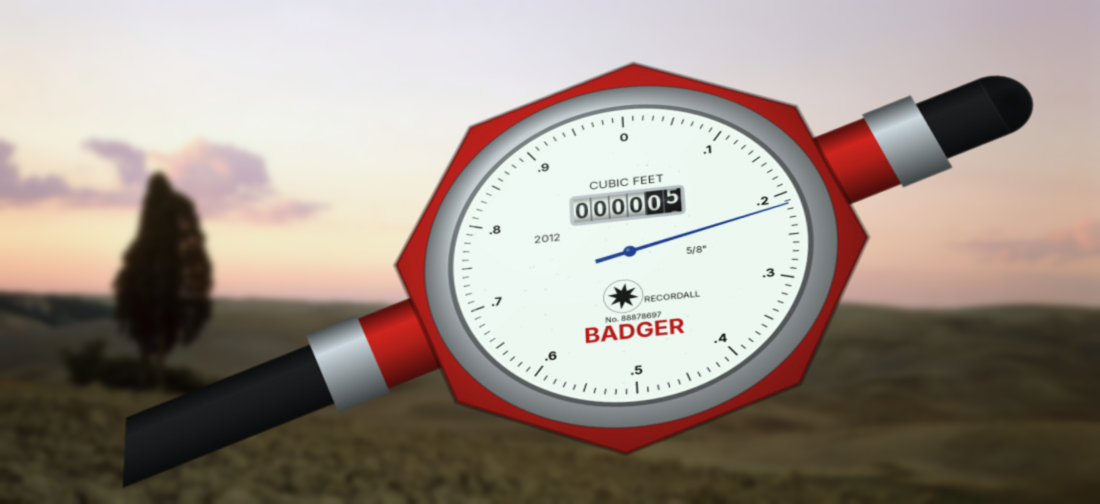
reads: {"value": 5.21, "unit": "ft³"}
